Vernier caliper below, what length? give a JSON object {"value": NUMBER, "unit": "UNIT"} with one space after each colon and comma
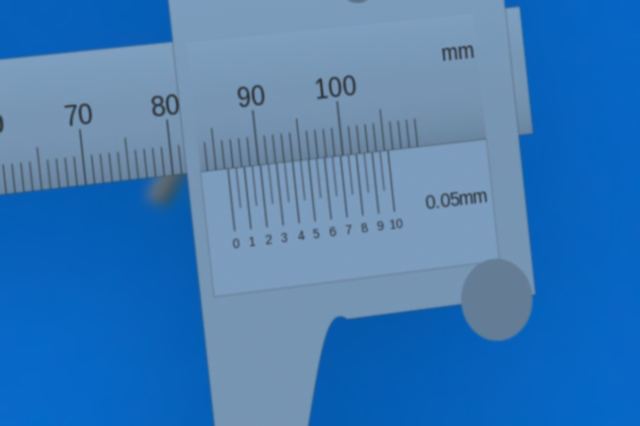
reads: {"value": 86.4, "unit": "mm"}
